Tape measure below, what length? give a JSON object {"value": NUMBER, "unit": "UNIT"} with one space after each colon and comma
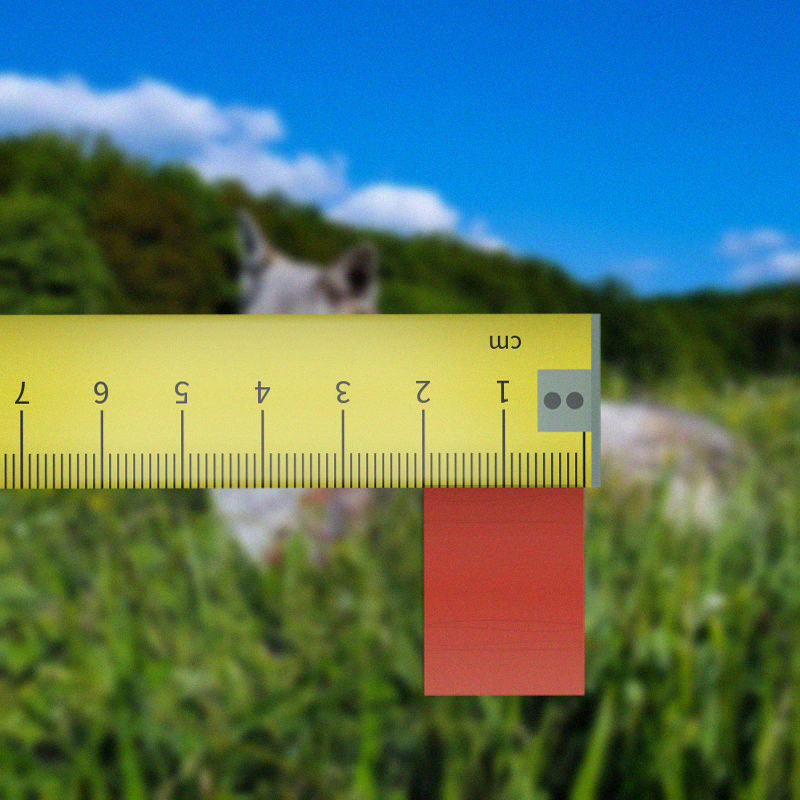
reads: {"value": 2, "unit": "cm"}
